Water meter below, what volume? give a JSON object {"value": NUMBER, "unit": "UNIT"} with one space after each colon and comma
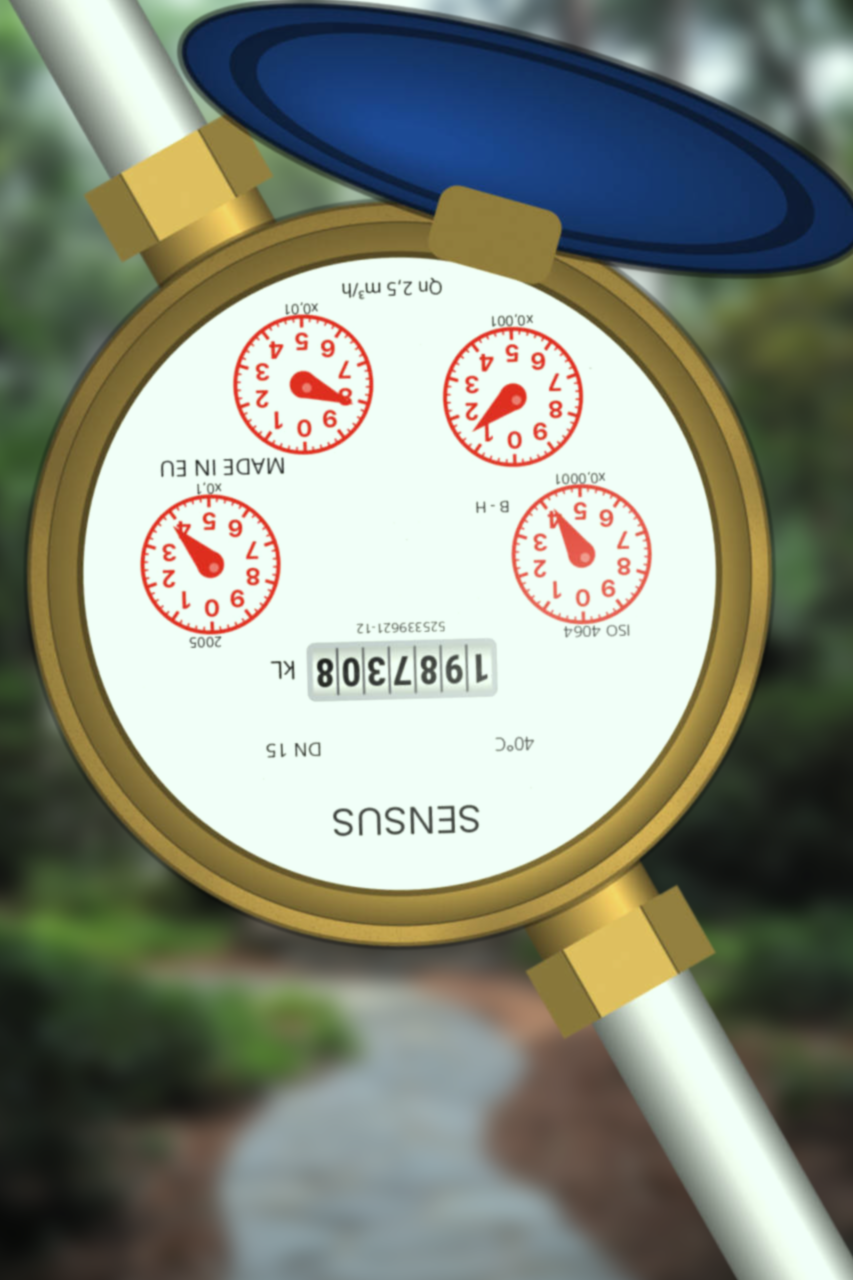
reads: {"value": 1987308.3814, "unit": "kL"}
